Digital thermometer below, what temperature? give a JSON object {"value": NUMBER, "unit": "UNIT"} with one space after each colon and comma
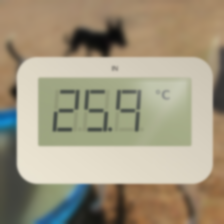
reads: {"value": 25.9, "unit": "°C"}
